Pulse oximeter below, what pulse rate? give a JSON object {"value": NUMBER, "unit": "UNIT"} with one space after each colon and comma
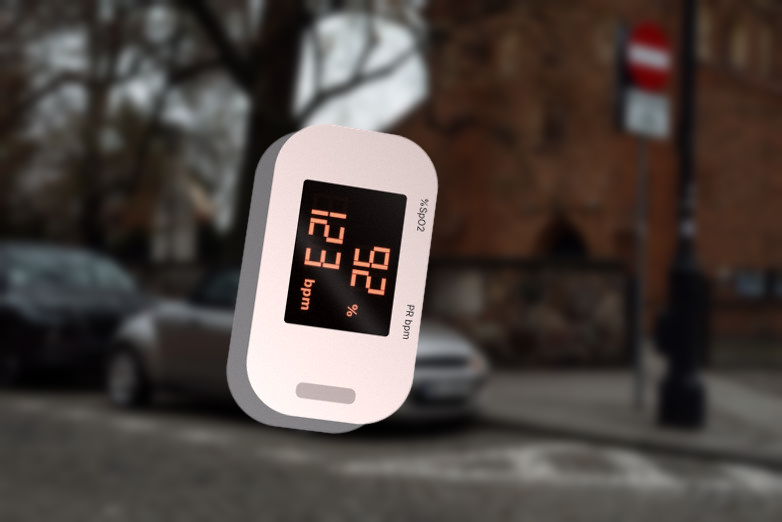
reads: {"value": 123, "unit": "bpm"}
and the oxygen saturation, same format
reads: {"value": 92, "unit": "%"}
